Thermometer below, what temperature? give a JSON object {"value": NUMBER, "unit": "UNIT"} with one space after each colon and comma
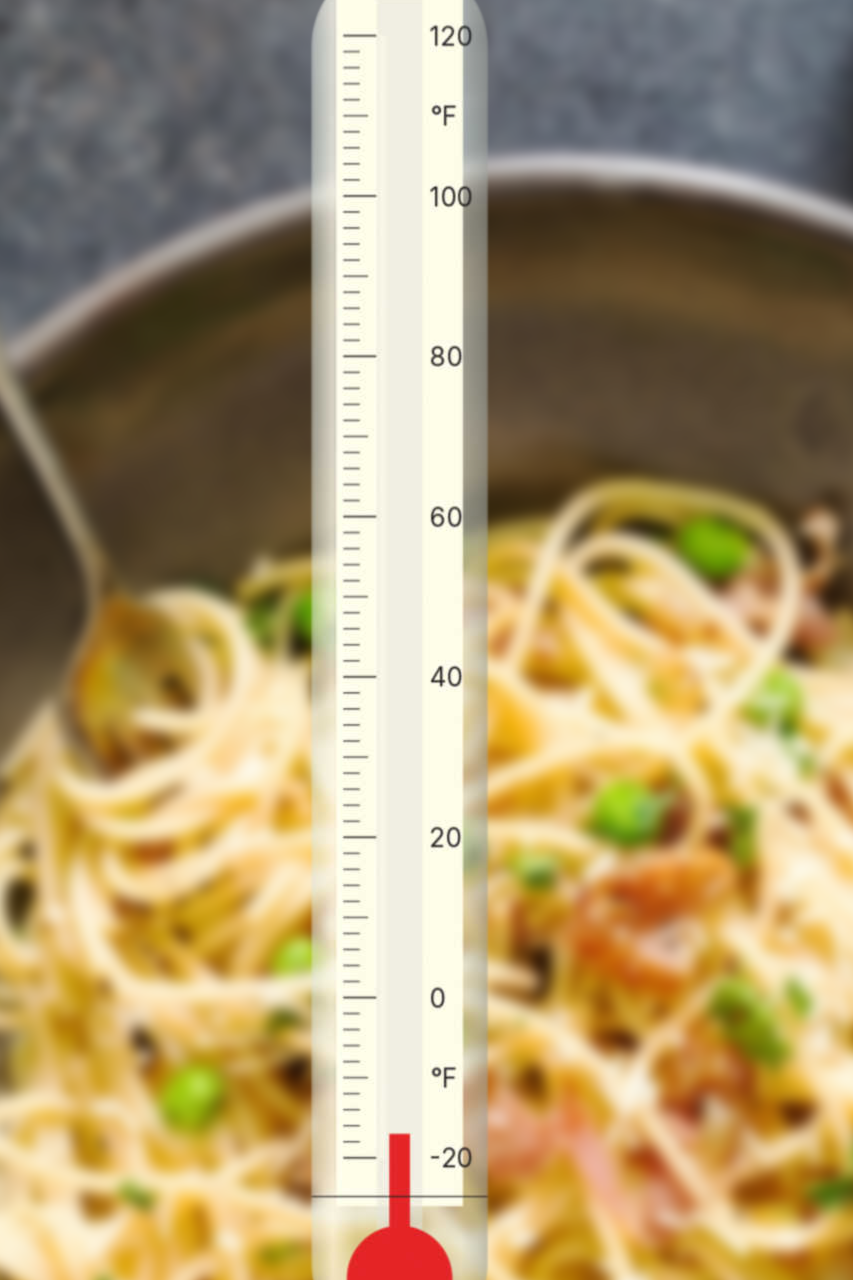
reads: {"value": -17, "unit": "°F"}
